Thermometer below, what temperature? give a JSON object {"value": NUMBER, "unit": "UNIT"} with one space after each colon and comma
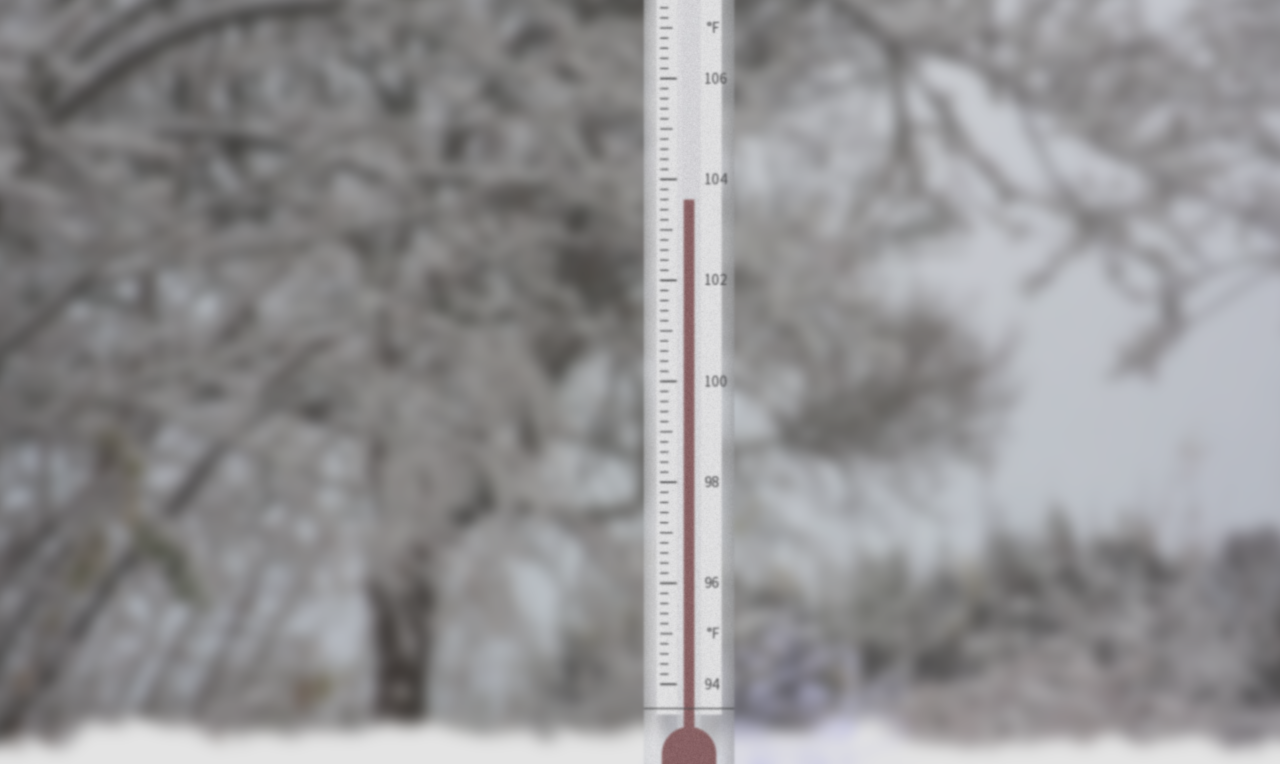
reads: {"value": 103.6, "unit": "°F"}
